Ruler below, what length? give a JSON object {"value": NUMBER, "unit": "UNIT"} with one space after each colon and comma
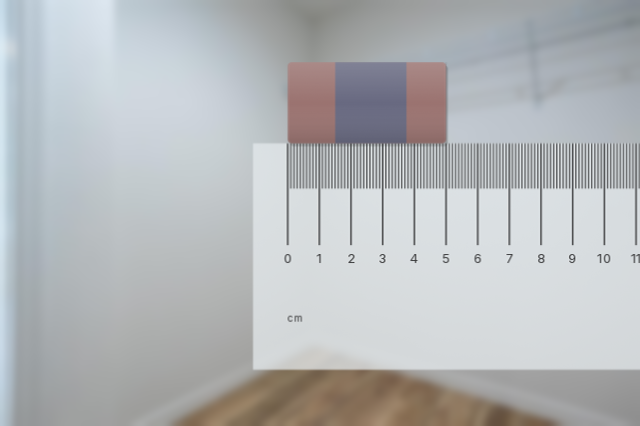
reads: {"value": 5, "unit": "cm"}
